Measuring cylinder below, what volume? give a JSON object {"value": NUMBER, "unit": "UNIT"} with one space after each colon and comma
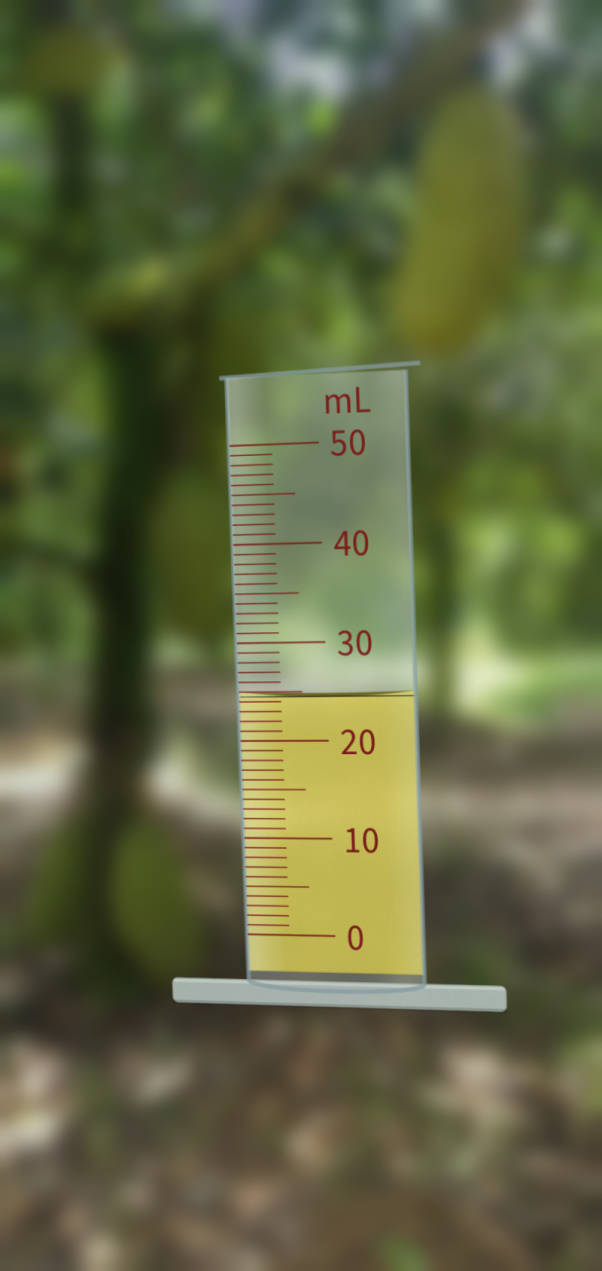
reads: {"value": 24.5, "unit": "mL"}
